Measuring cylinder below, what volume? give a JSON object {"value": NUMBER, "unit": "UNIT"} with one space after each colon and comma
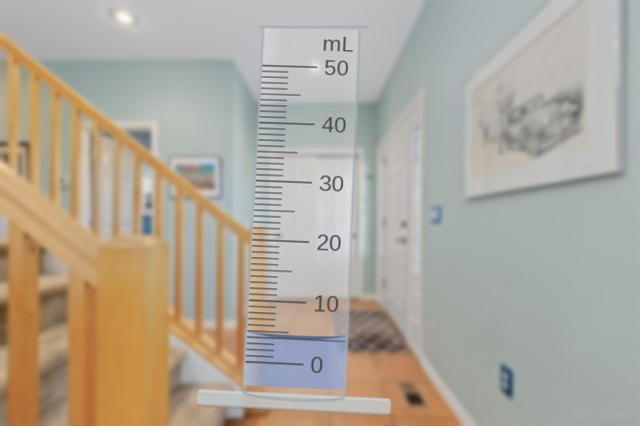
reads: {"value": 4, "unit": "mL"}
